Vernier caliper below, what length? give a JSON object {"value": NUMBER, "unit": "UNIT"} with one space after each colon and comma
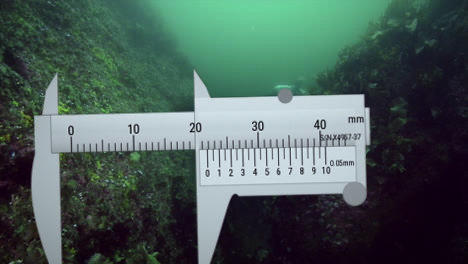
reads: {"value": 21.8, "unit": "mm"}
